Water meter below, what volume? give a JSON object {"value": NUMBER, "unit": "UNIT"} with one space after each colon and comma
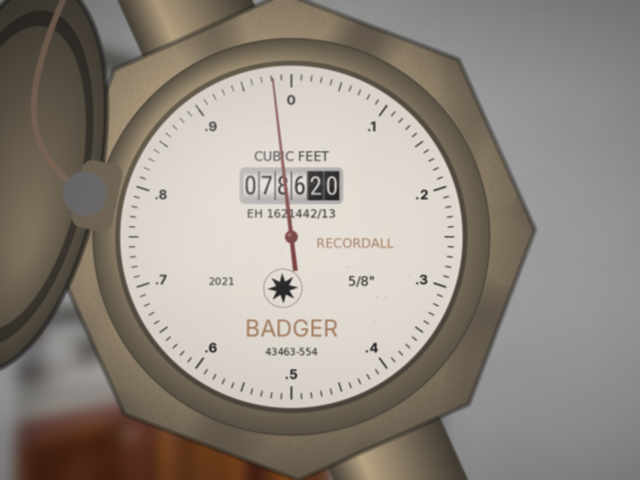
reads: {"value": 78619.98, "unit": "ft³"}
